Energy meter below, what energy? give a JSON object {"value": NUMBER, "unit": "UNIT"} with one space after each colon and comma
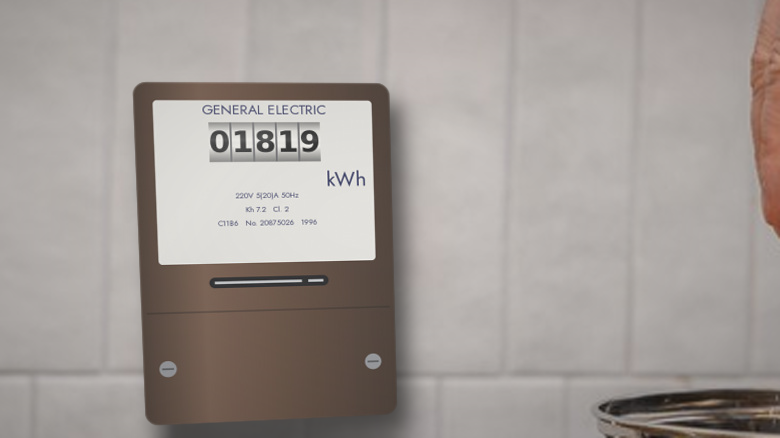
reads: {"value": 1819, "unit": "kWh"}
